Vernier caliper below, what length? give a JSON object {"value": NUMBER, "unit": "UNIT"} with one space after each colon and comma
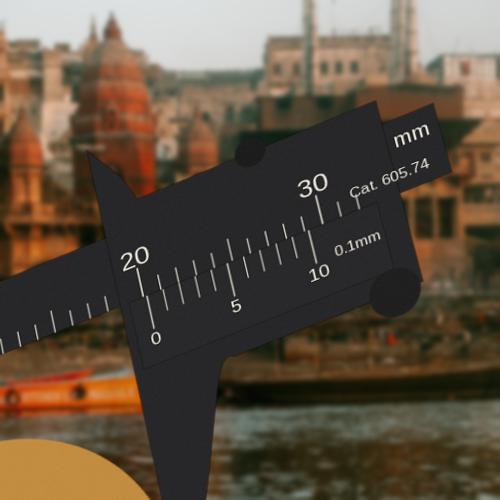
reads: {"value": 20.2, "unit": "mm"}
